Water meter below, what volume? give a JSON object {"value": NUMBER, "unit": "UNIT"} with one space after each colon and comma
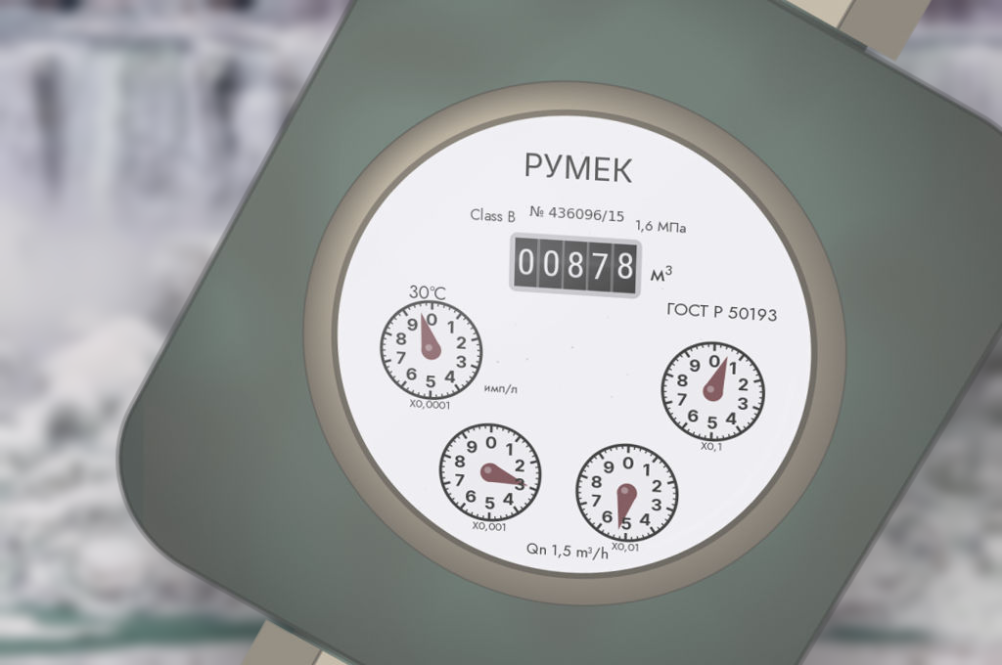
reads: {"value": 878.0529, "unit": "m³"}
